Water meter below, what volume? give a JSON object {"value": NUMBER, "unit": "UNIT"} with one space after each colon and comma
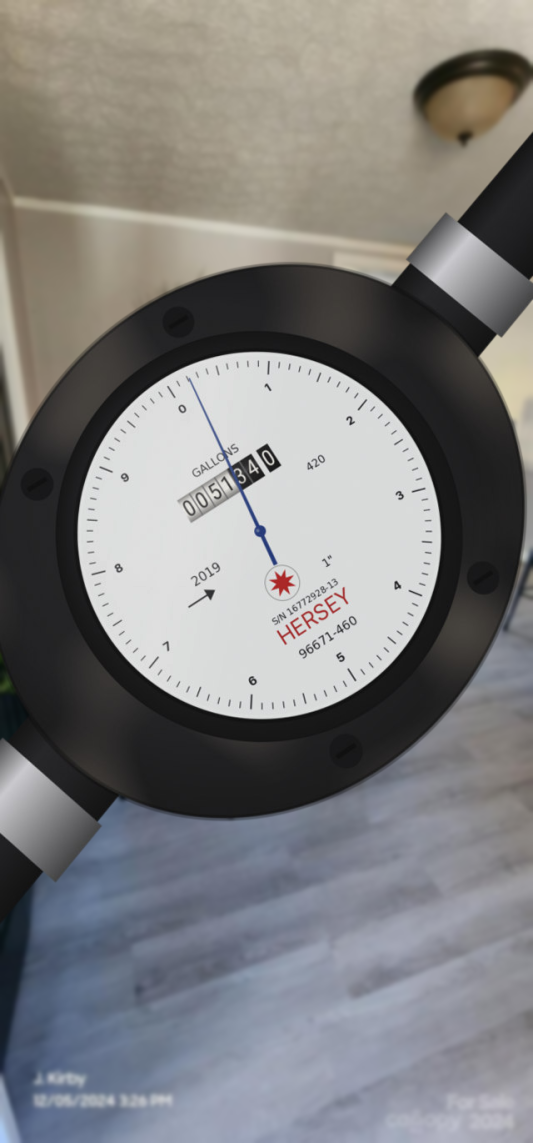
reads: {"value": 51340.2, "unit": "gal"}
